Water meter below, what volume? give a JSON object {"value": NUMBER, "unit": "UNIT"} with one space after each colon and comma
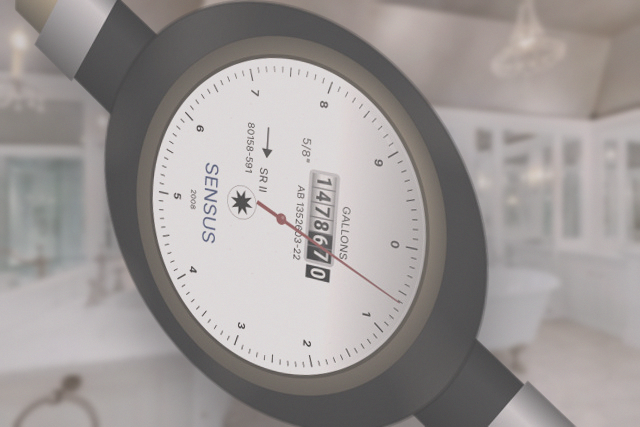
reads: {"value": 1478670.6, "unit": "gal"}
